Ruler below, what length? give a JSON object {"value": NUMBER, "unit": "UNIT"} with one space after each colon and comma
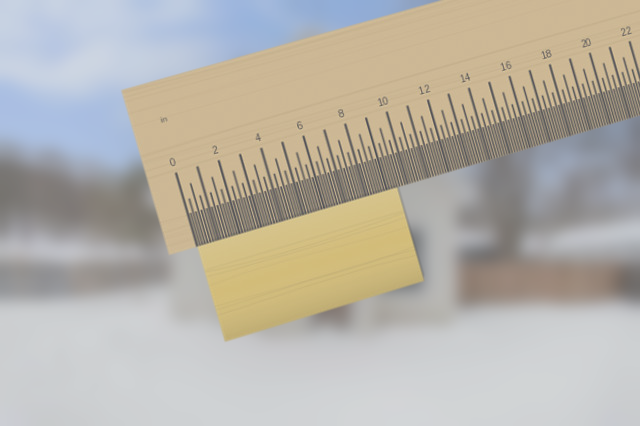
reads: {"value": 9.5, "unit": "in"}
